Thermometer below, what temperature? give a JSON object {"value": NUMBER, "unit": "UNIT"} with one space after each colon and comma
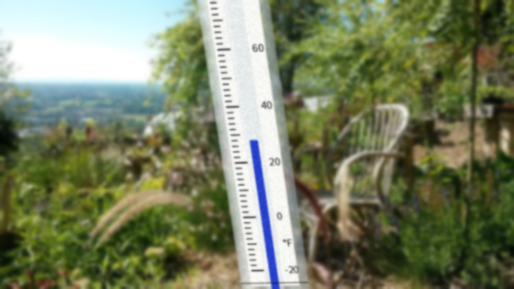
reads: {"value": 28, "unit": "°F"}
